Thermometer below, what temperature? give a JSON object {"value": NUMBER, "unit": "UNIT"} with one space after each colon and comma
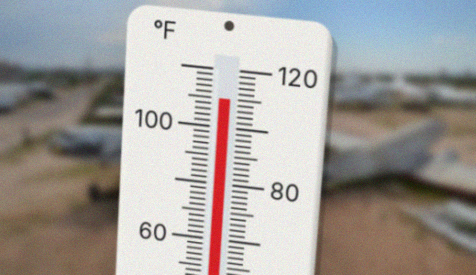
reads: {"value": 110, "unit": "°F"}
